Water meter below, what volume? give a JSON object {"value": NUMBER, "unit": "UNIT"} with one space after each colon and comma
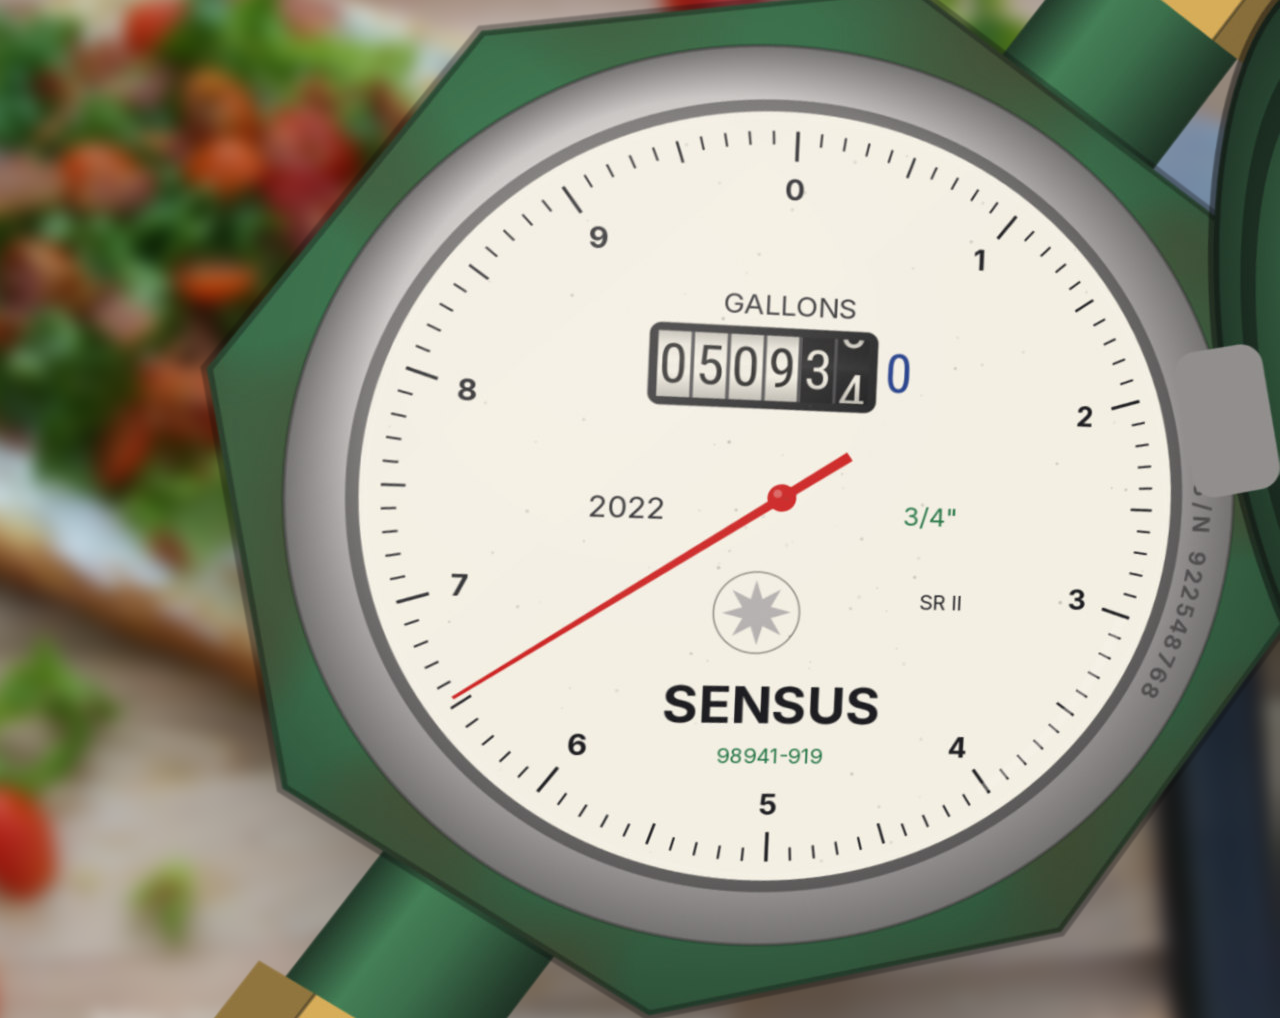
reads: {"value": 509336.5, "unit": "gal"}
